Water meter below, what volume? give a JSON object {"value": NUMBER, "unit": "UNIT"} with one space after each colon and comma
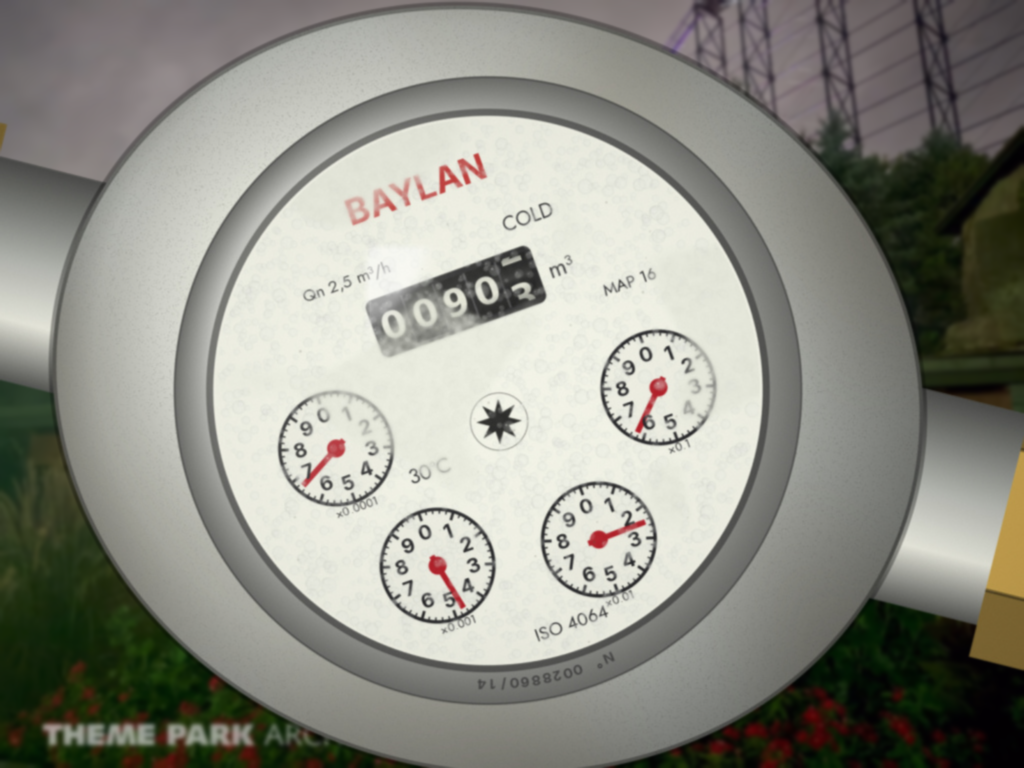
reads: {"value": 902.6246, "unit": "m³"}
